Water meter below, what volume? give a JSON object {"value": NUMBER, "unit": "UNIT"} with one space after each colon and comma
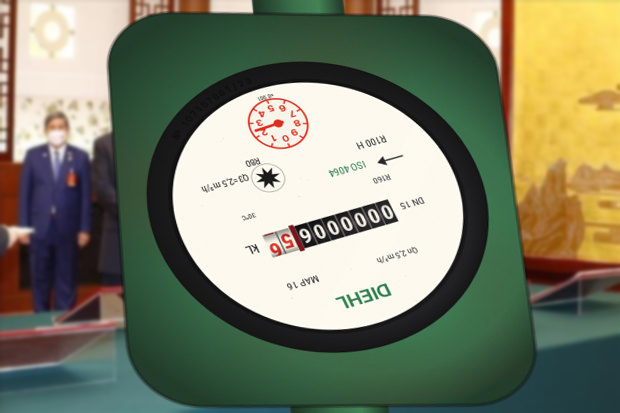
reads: {"value": 6.562, "unit": "kL"}
